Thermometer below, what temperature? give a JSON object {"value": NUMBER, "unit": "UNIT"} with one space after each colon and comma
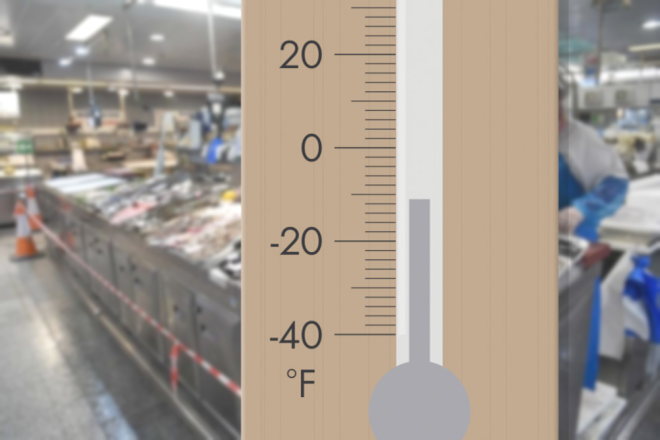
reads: {"value": -11, "unit": "°F"}
